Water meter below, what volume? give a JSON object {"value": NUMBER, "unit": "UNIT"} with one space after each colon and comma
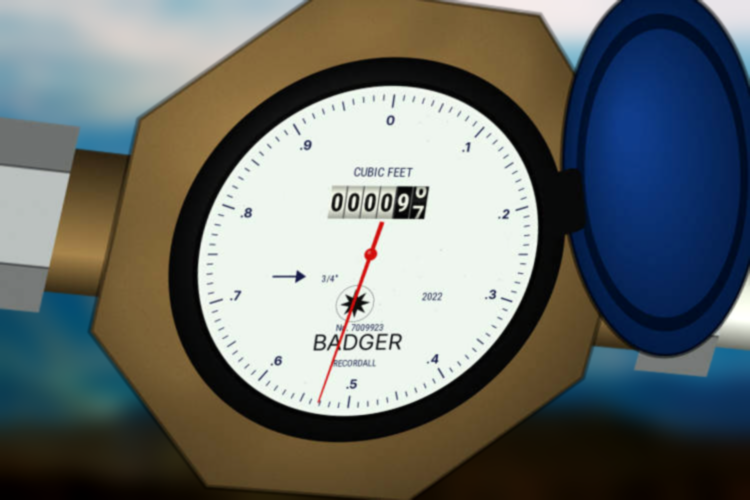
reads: {"value": 96.53, "unit": "ft³"}
